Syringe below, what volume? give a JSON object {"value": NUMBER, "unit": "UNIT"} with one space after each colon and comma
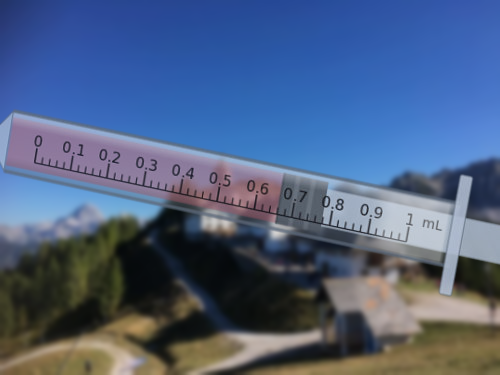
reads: {"value": 0.66, "unit": "mL"}
